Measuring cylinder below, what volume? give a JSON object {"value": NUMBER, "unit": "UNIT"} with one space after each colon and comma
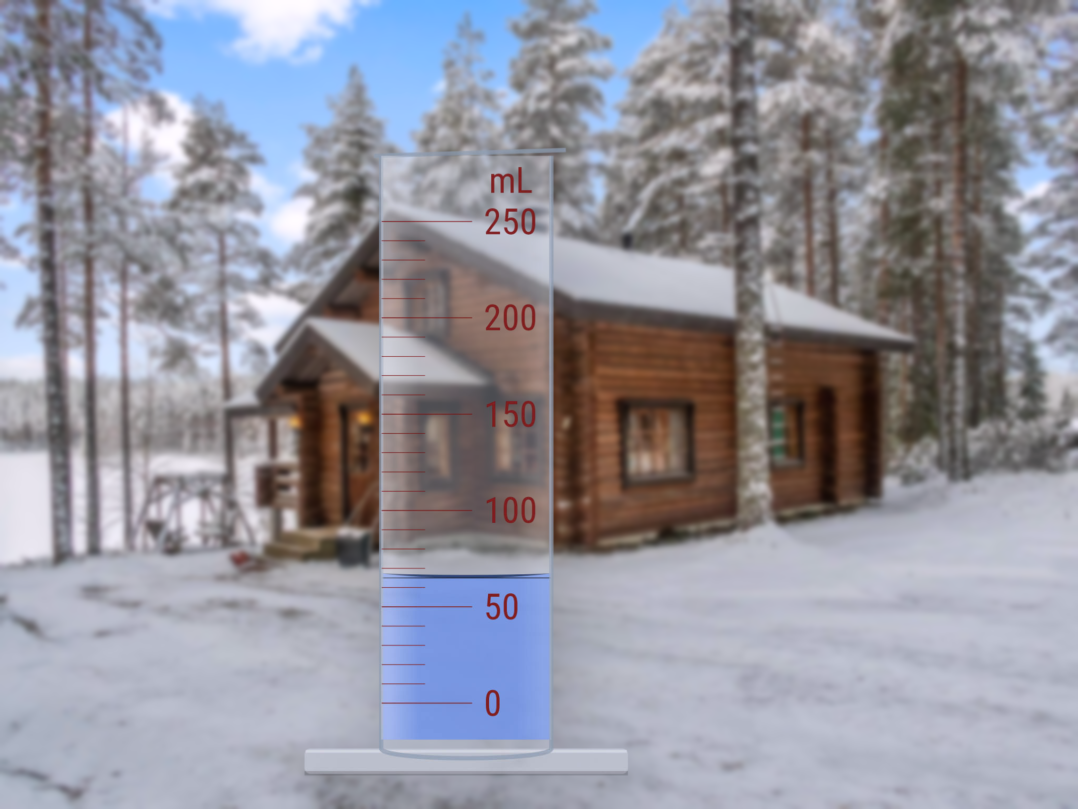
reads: {"value": 65, "unit": "mL"}
